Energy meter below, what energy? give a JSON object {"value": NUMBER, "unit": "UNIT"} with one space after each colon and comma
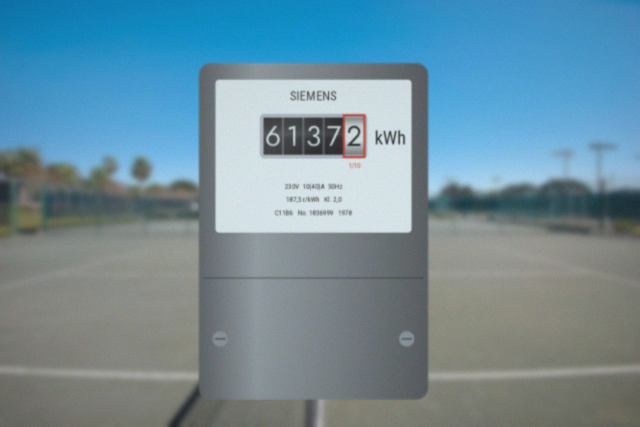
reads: {"value": 6137.2, "unit": "kWh"}
